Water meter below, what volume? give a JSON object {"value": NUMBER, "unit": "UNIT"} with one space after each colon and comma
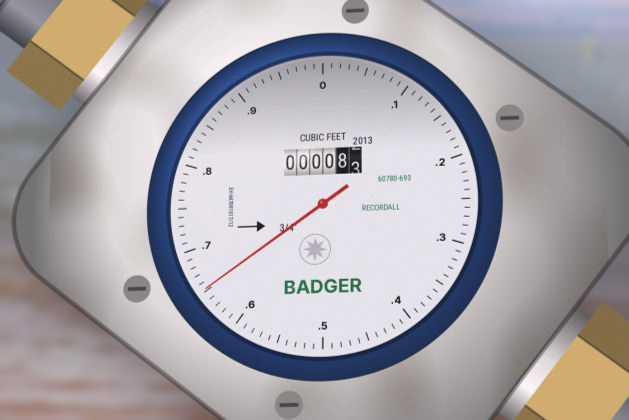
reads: {"value": 82.65, "unit": "ft³"}
